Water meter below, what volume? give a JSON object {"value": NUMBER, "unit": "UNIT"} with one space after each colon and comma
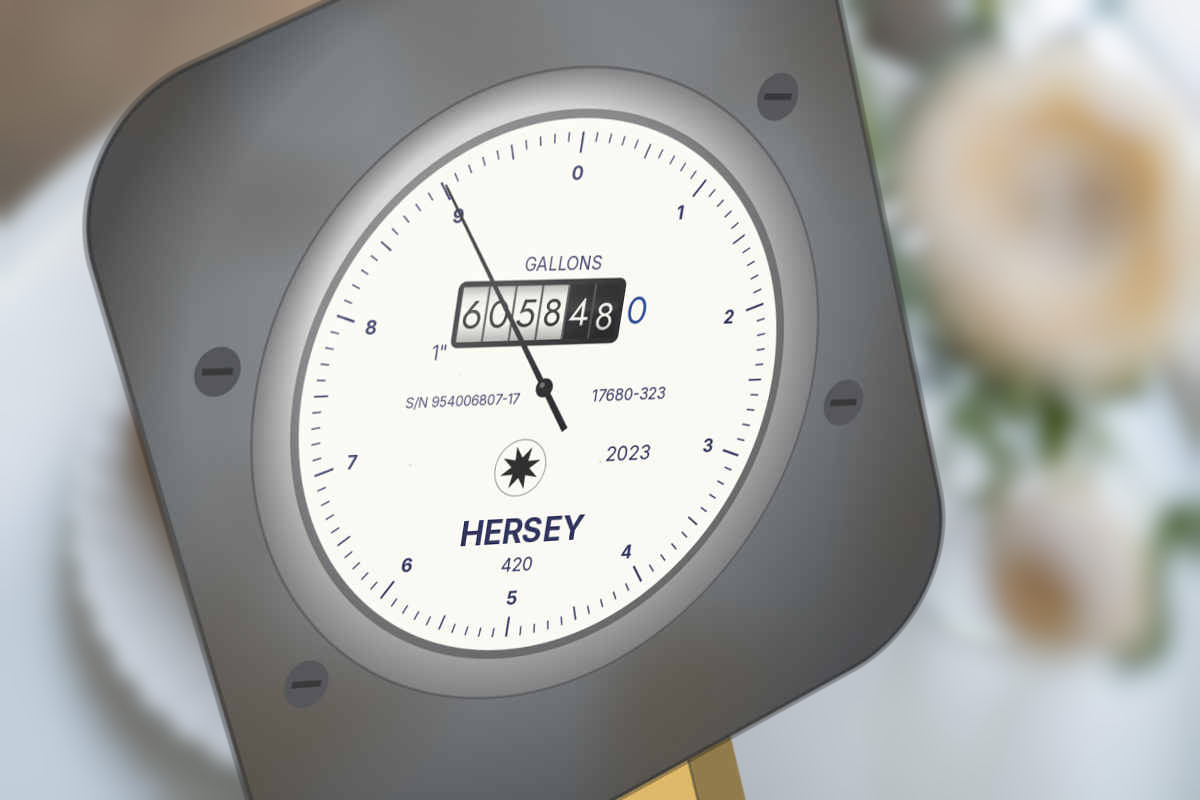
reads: {"value": 6058479.0, "unit": "gal"}
